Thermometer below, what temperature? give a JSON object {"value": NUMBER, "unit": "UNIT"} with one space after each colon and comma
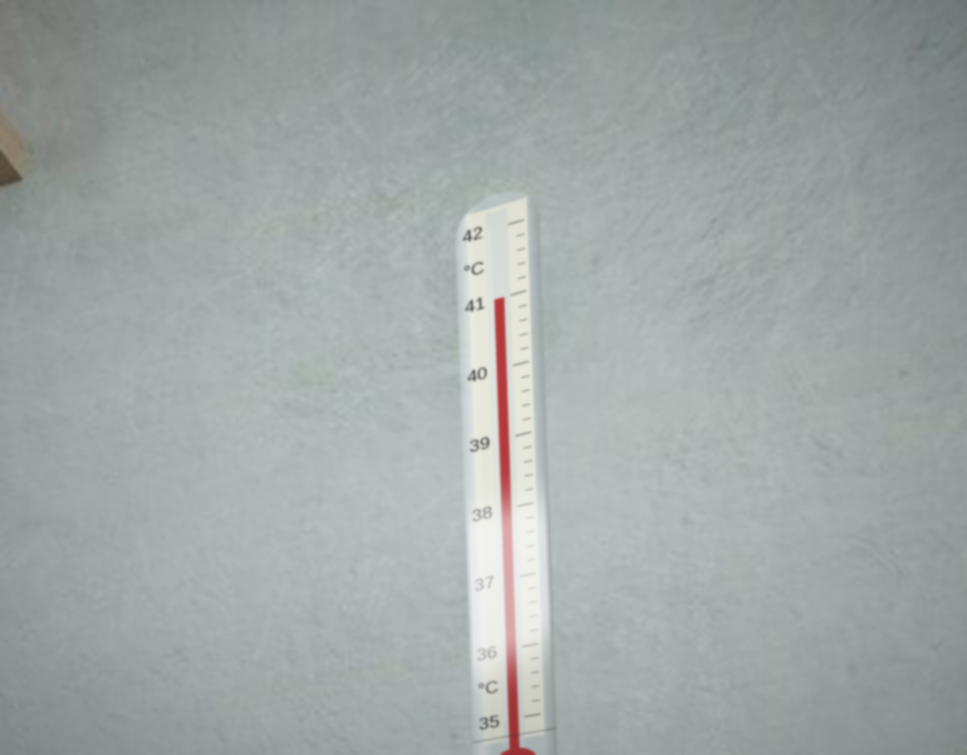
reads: {"value": 41, "unit": "°C"}
